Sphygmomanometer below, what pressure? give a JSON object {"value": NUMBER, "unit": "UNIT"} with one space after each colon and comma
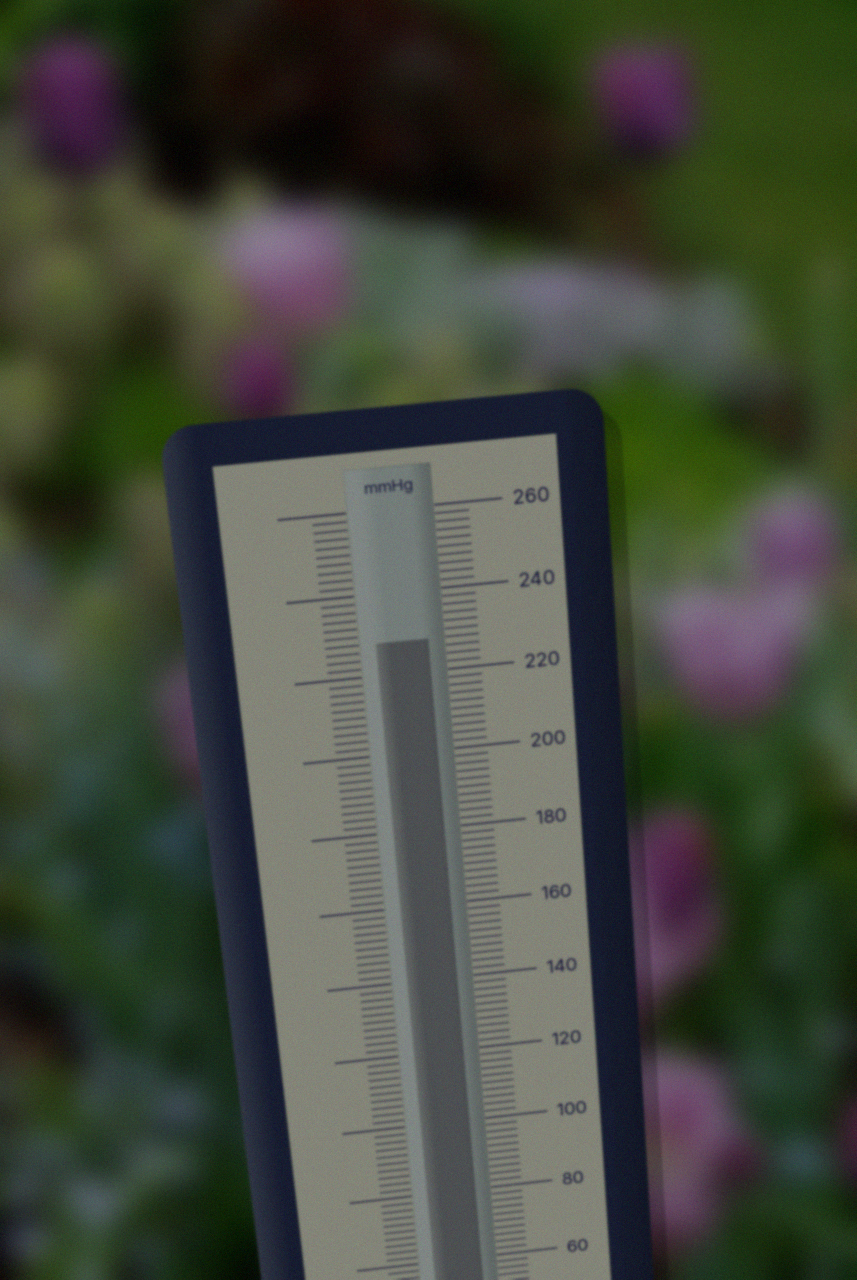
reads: {"value": 228, "unit": "mmHg"}
